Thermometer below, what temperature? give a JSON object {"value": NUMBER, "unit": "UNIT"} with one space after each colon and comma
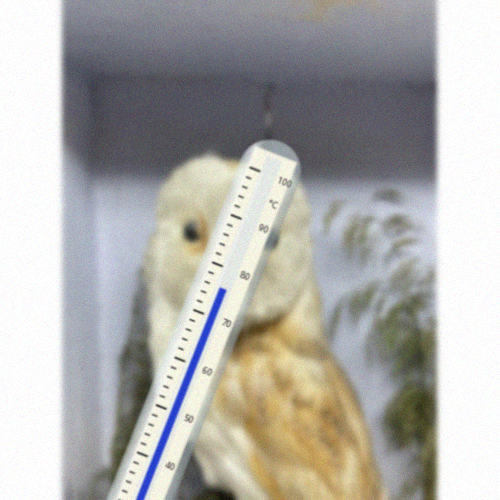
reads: {"value": 76, "unit": "°C"}
